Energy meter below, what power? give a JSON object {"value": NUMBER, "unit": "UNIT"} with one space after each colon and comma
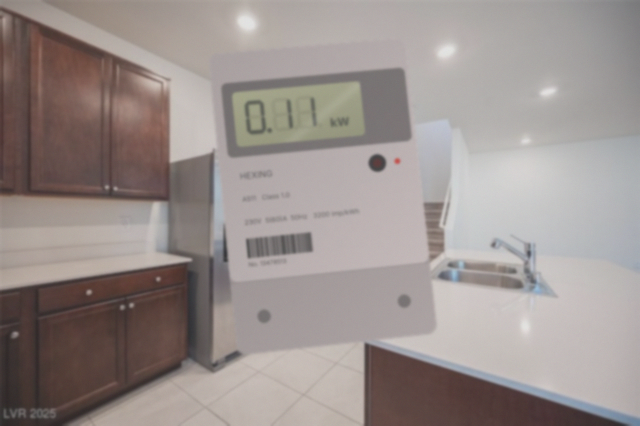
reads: {"value": 0.11, "unit": "kW"}
